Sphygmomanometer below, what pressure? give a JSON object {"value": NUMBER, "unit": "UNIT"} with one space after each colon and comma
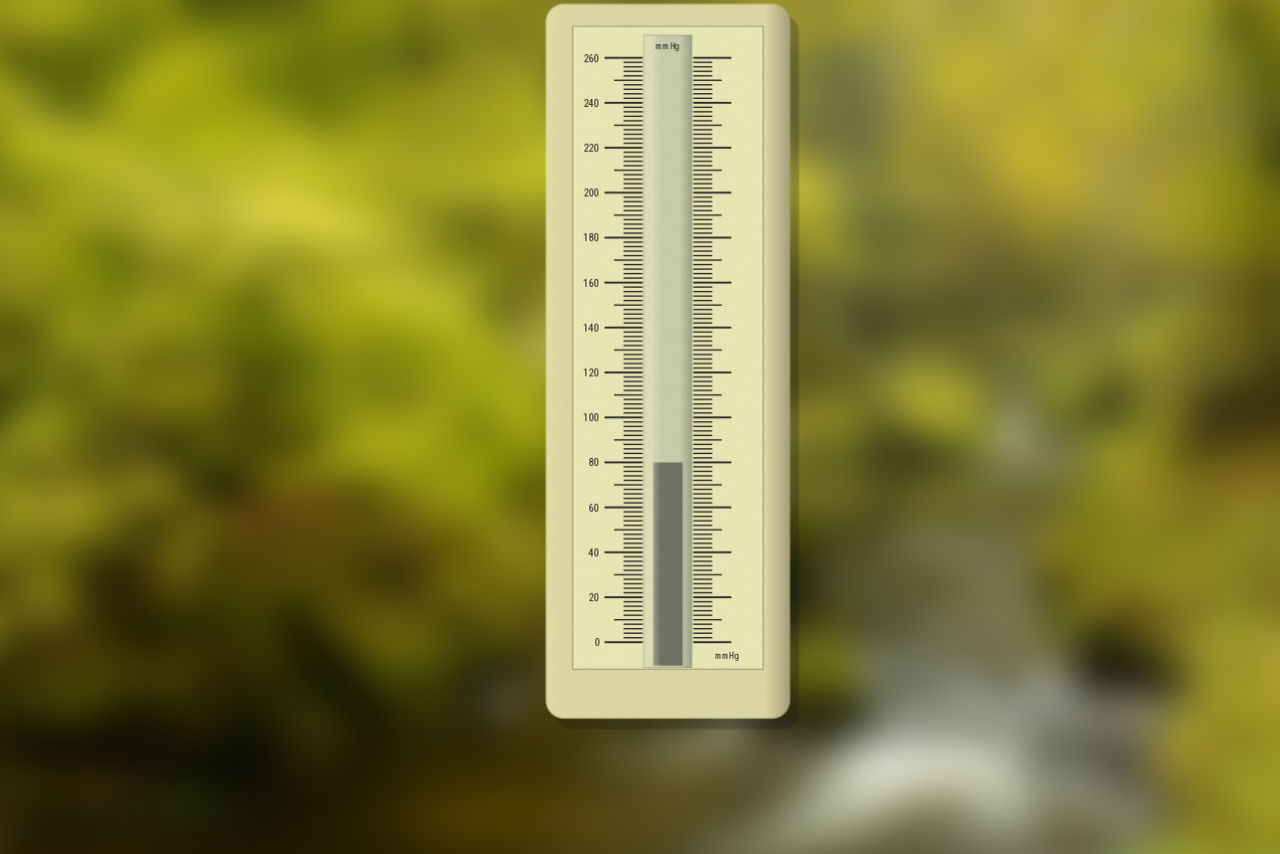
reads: {"value": 80, "unit": "mmHg"}
